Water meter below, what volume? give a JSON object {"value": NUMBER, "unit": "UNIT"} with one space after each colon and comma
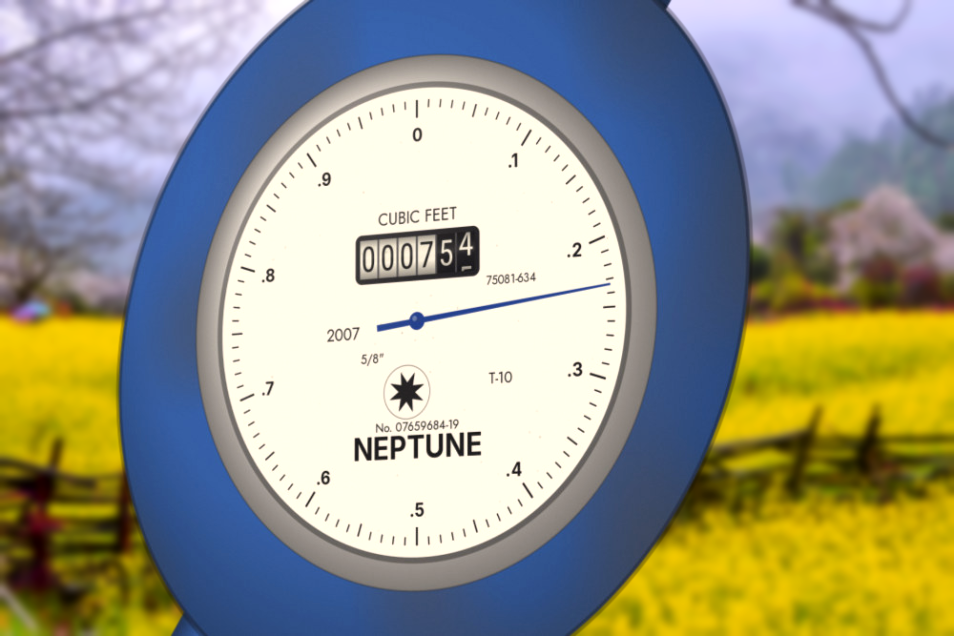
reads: {"value": 754.23, "unit": "ft³"}
